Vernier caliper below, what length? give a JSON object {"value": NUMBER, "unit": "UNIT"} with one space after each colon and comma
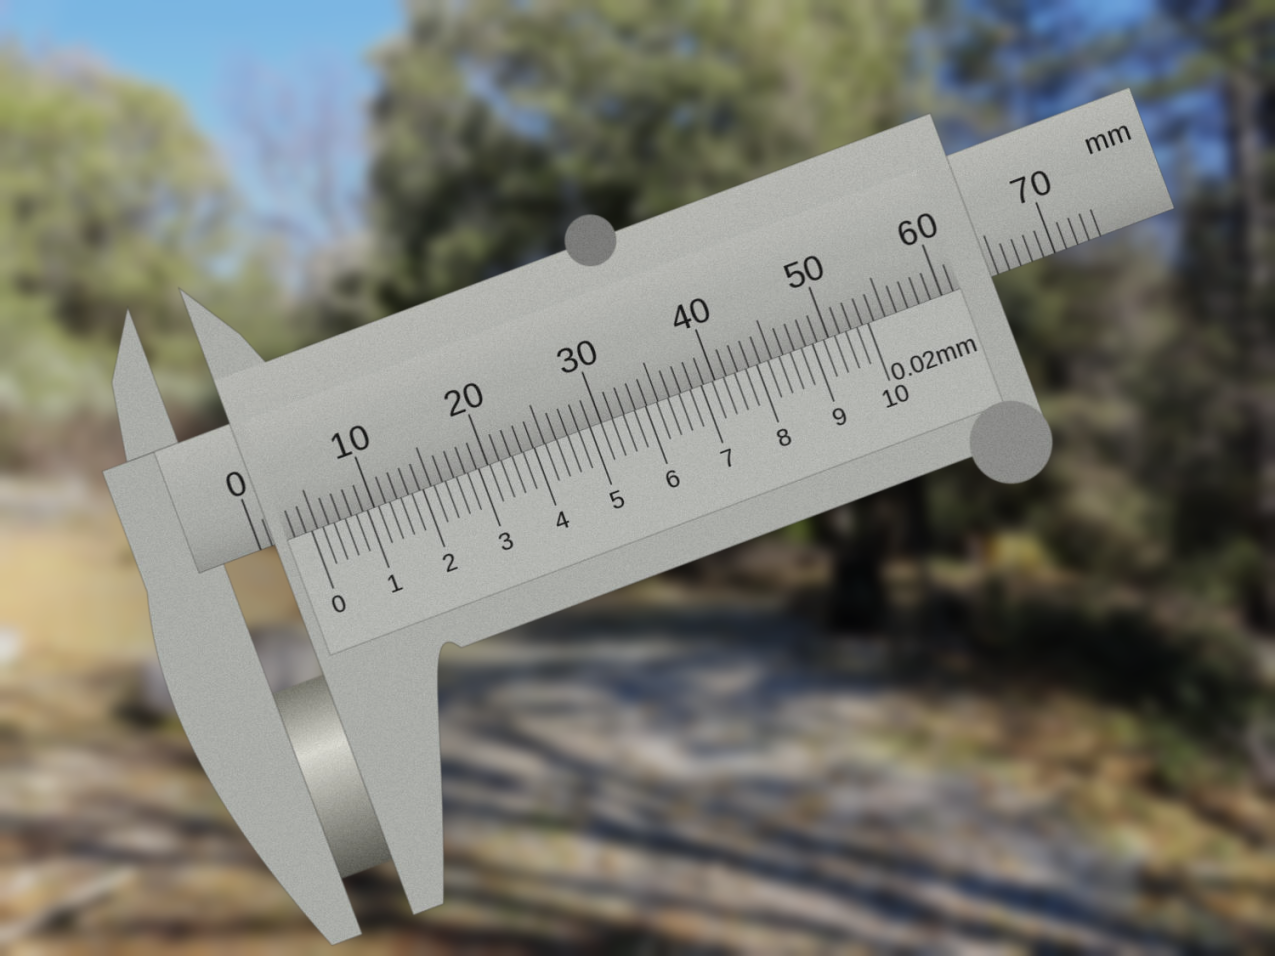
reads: {"value": 4.5, "unit": "mm"}
